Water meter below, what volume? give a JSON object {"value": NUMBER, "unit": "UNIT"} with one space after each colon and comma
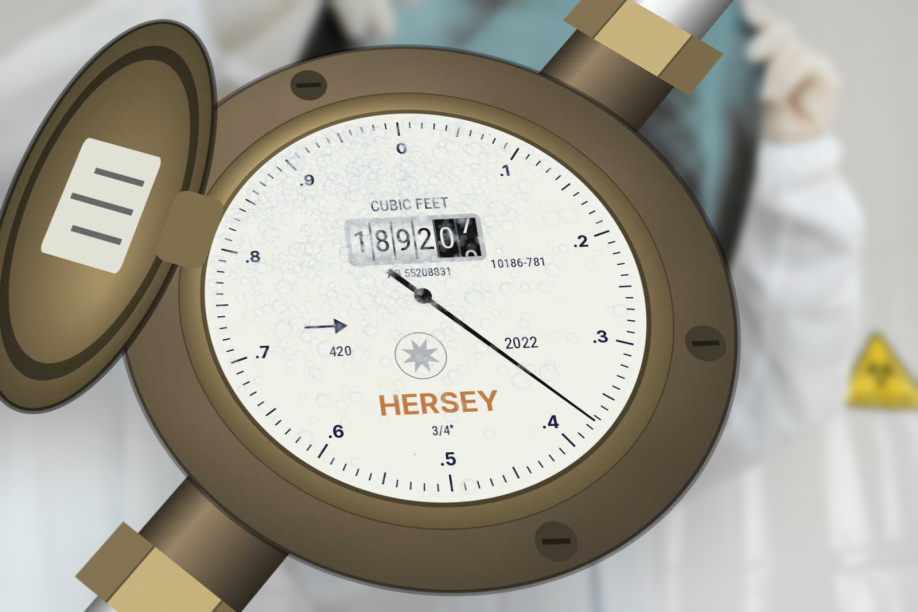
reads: {"value": 189207.37, "unit": "ft³"}
